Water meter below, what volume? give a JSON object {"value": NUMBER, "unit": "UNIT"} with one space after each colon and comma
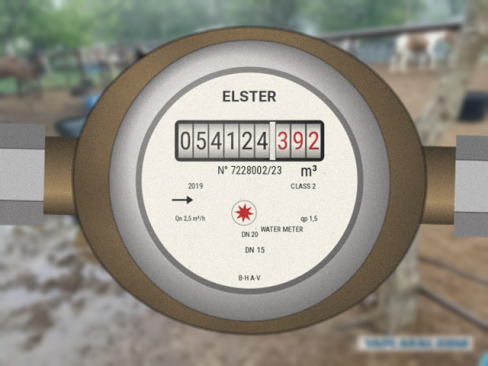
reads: {"value": 54124.392, "unit": "m³"}
